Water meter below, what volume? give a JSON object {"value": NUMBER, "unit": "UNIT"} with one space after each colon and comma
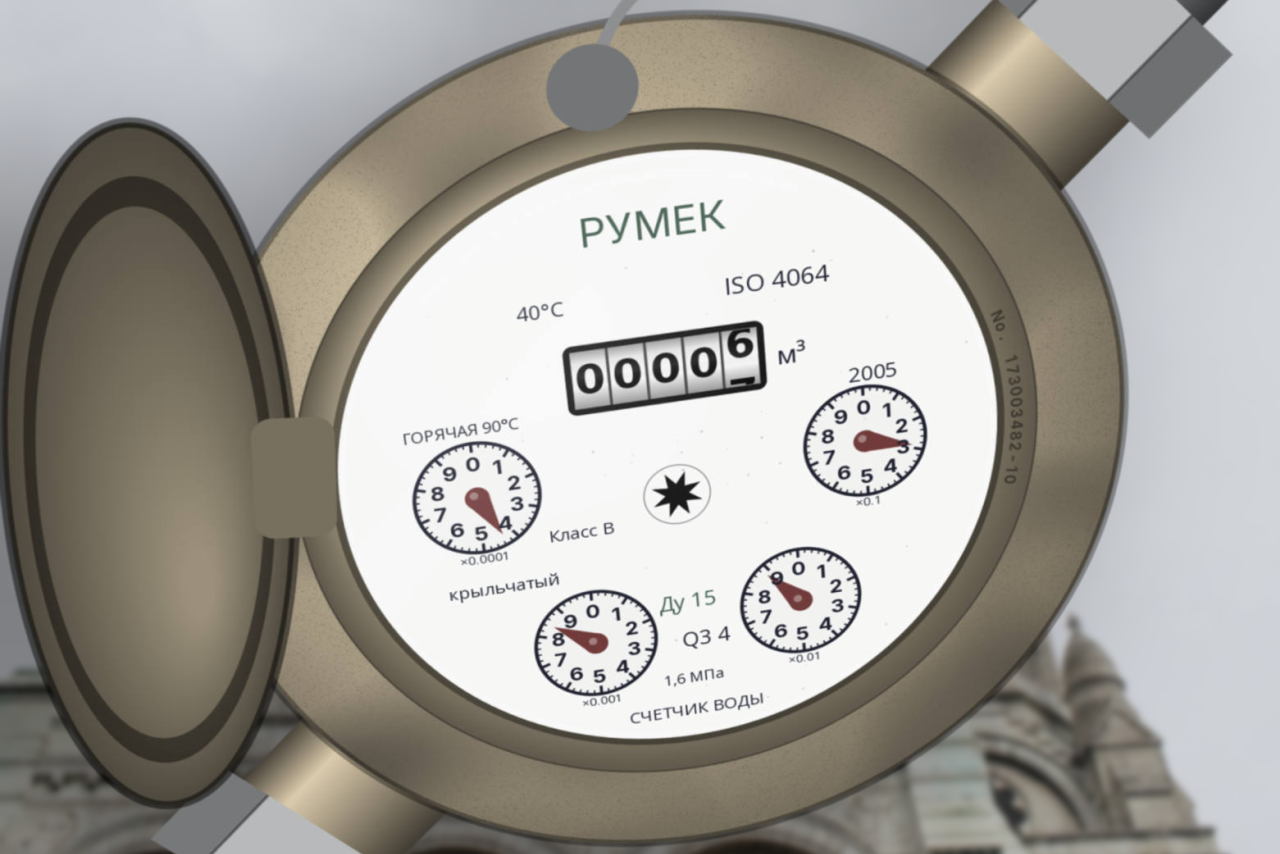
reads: {"value": 6.2884, "unit": "m³"}
